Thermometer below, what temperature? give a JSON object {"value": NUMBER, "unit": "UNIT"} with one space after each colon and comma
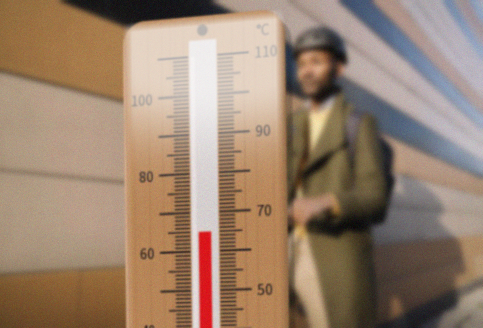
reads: {"value": 65, "unit": "°C"}
